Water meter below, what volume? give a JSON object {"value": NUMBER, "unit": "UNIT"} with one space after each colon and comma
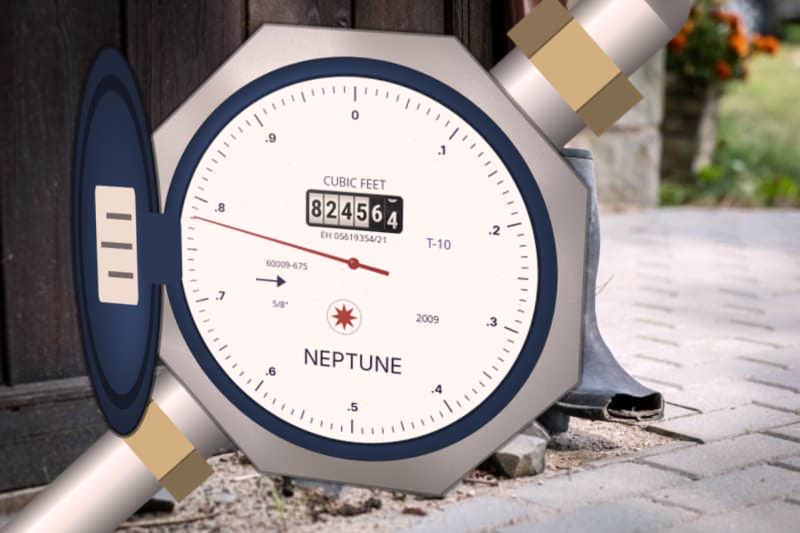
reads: {"value": 824563.78, "unit": "ft³"}
